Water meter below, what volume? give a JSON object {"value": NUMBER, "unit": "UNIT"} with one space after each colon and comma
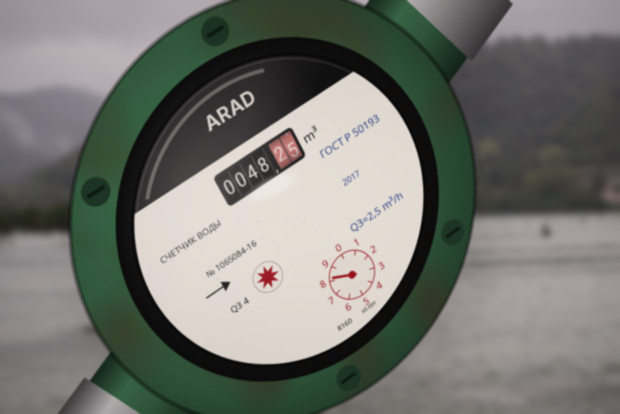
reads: {"value": 48.248, "unit": "m³"}
